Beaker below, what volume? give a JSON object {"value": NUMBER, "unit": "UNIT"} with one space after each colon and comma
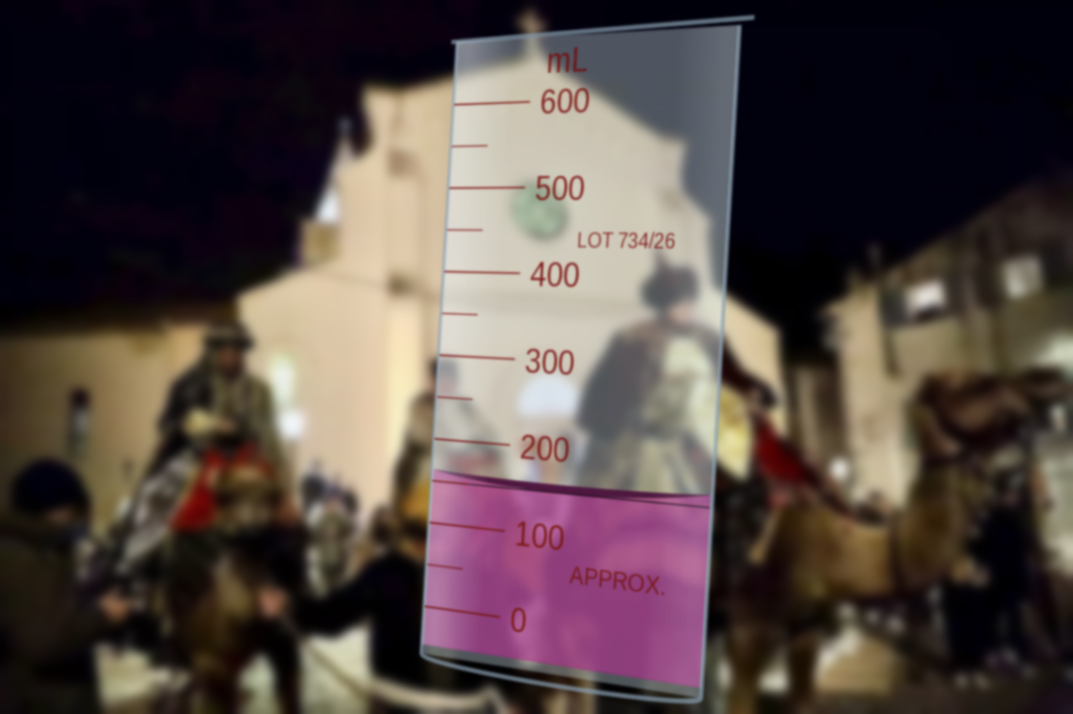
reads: {"value": 150, "unit": "mL"}
